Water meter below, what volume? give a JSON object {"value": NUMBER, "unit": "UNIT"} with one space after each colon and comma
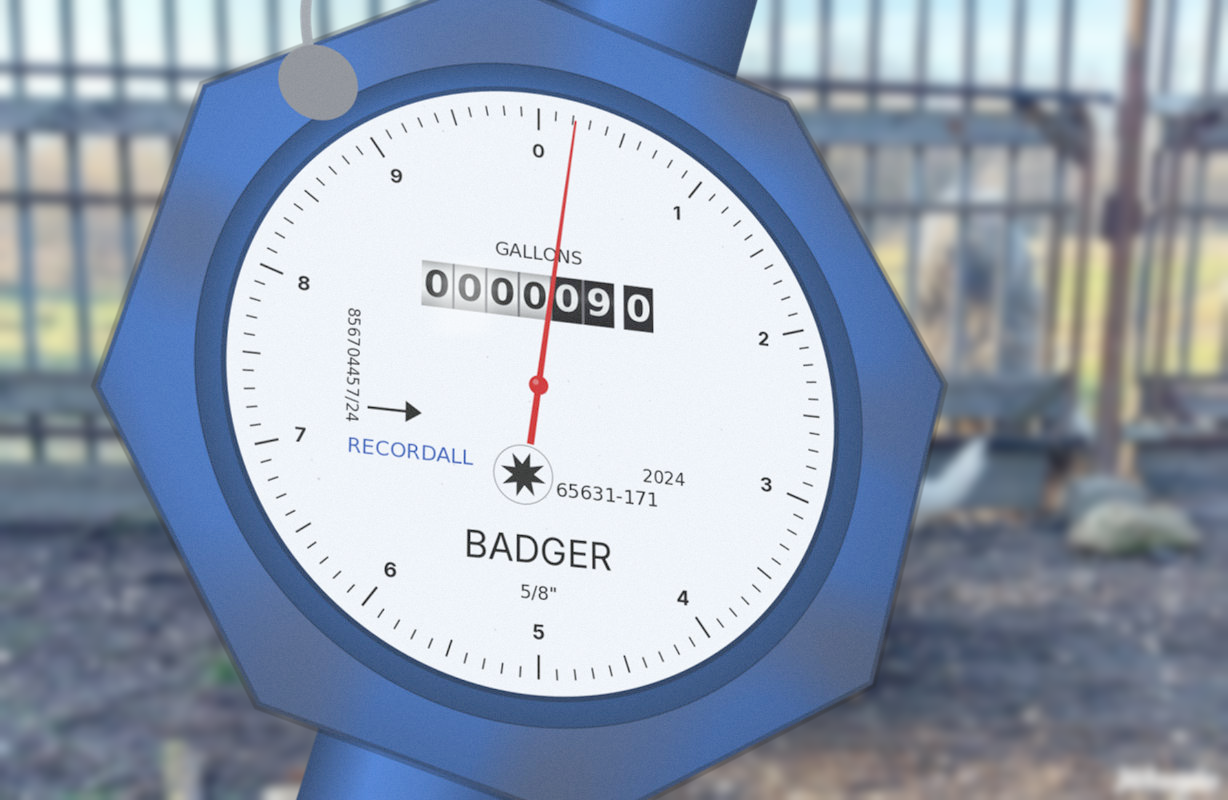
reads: {"value": 90.2, "unit": "gal"}
